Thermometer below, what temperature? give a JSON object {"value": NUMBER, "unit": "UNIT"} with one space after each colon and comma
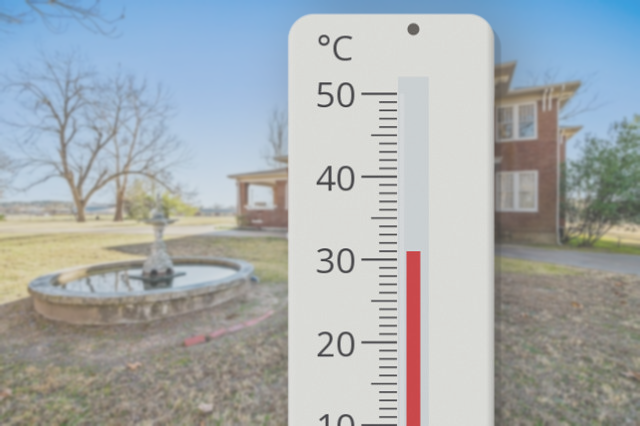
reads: {"value": 31, "unit": "°C"}
